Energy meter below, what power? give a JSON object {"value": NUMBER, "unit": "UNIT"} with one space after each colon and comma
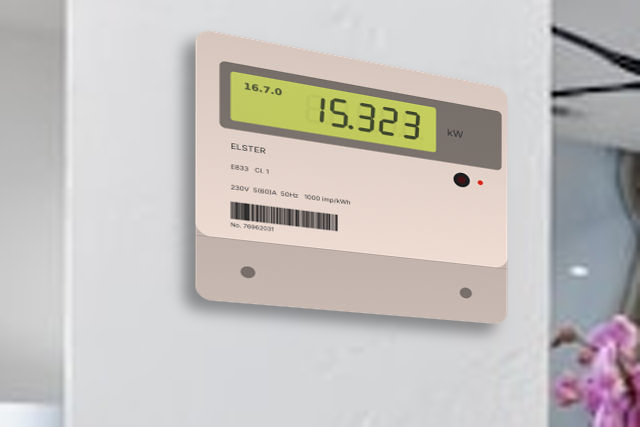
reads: {"value": 15.323, "unit": "kW"}
